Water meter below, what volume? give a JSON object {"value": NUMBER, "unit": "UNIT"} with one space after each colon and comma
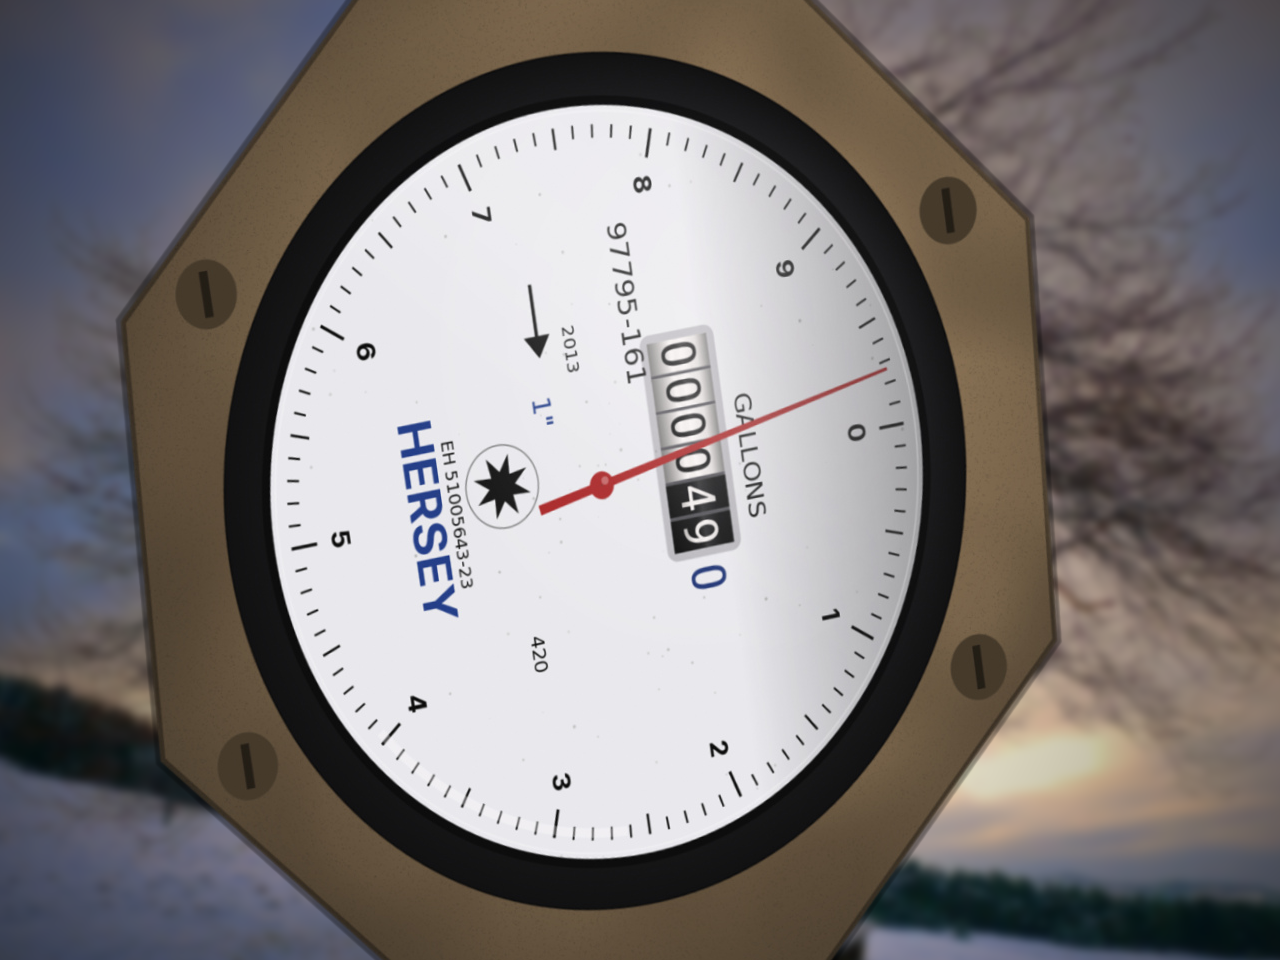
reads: {"value": 489.7, "unit": "gal"}
